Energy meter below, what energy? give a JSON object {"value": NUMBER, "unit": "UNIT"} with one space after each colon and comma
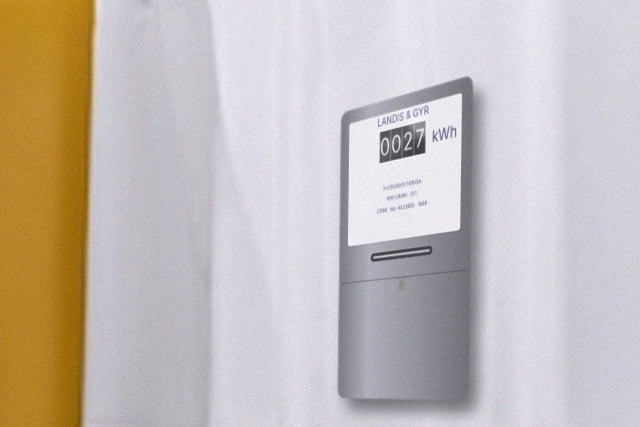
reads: {"value": 27, "unit": "kWh"}
